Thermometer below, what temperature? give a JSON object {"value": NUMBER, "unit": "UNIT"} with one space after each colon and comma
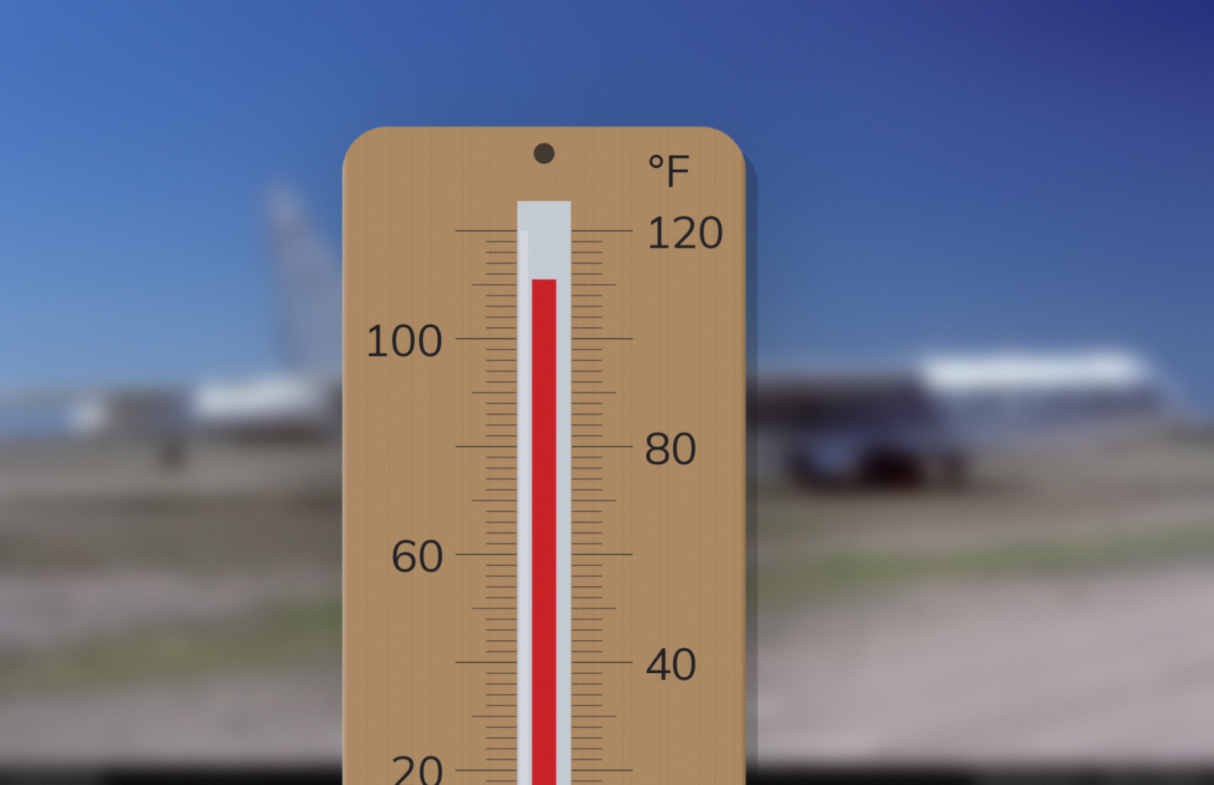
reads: {"value": 111, "unit": "°F"}
